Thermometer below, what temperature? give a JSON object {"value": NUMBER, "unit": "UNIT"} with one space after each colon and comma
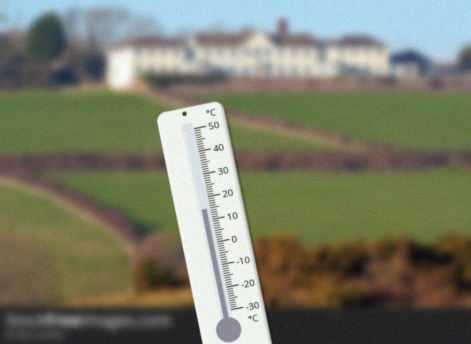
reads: {"value": 15, "unit": "°C"}
